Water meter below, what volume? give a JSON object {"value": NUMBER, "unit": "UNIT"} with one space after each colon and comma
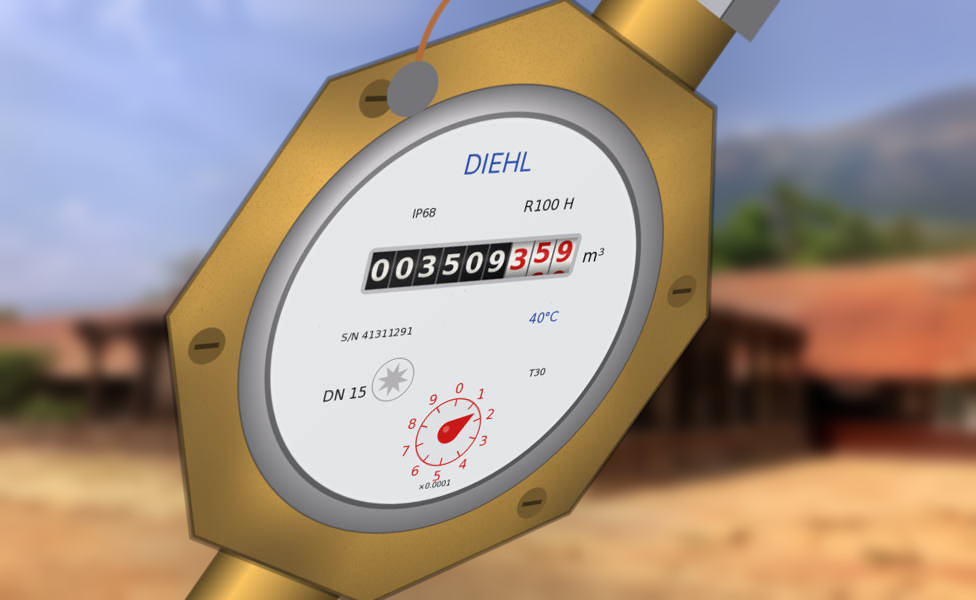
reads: {"value": 3509.3591, "unit": "m³"}
